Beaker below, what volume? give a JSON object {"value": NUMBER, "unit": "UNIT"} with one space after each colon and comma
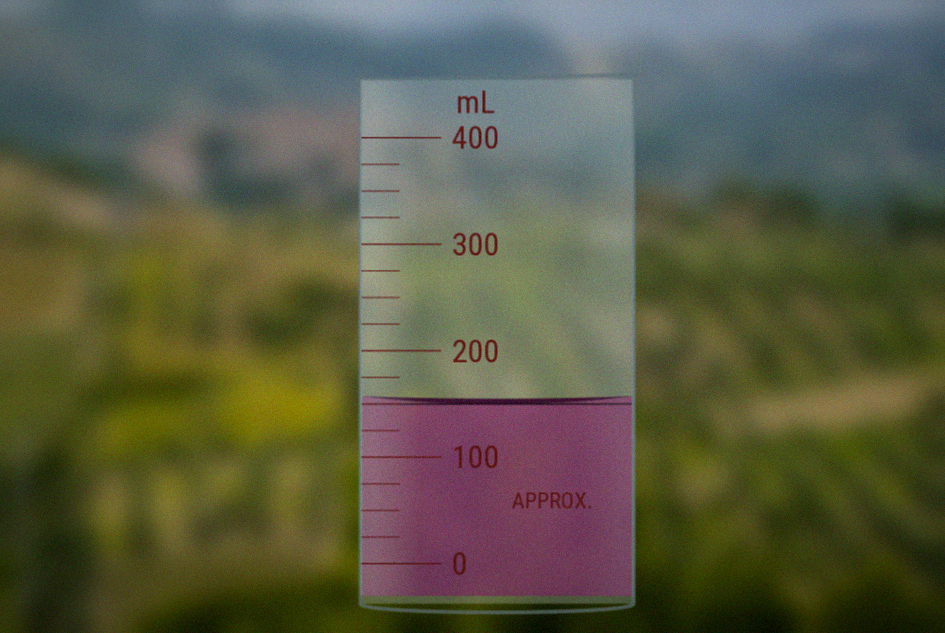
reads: {"value": 150, "unit": "mL"}
